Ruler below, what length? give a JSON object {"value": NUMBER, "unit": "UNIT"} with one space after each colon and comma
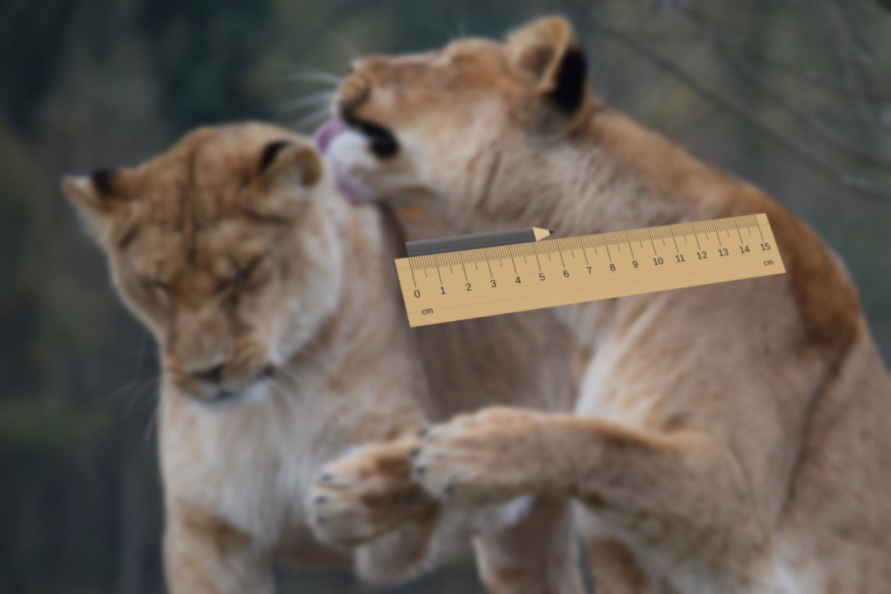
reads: {"value": 6, "unit": "cm"}
